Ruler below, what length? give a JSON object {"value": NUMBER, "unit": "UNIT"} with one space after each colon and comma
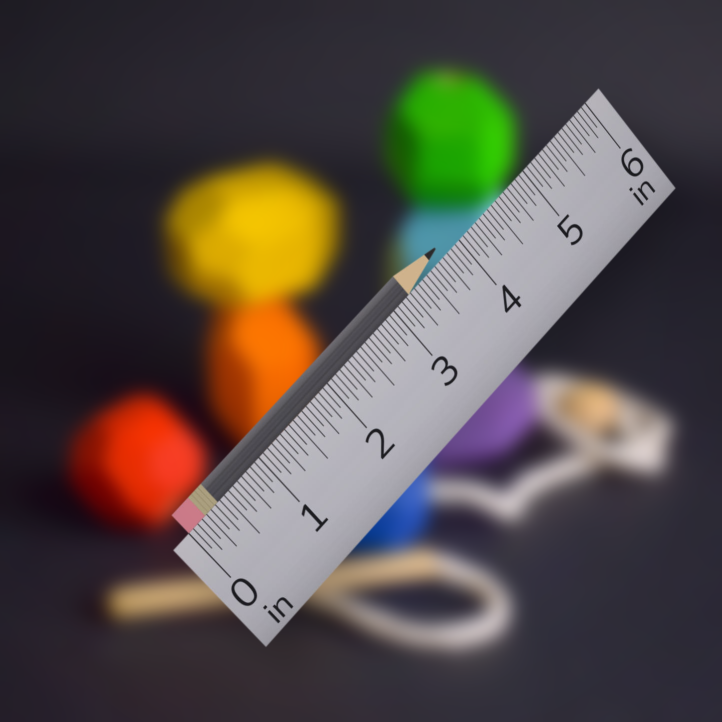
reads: {"value": 3.75, "unit": "in"}
